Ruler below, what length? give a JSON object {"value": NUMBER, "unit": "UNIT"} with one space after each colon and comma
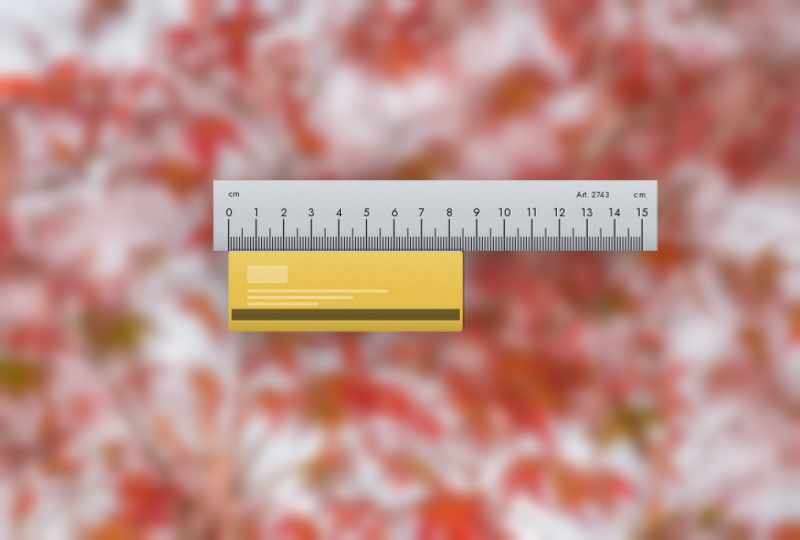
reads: {"value": 8.5, "unit": "cm"}
